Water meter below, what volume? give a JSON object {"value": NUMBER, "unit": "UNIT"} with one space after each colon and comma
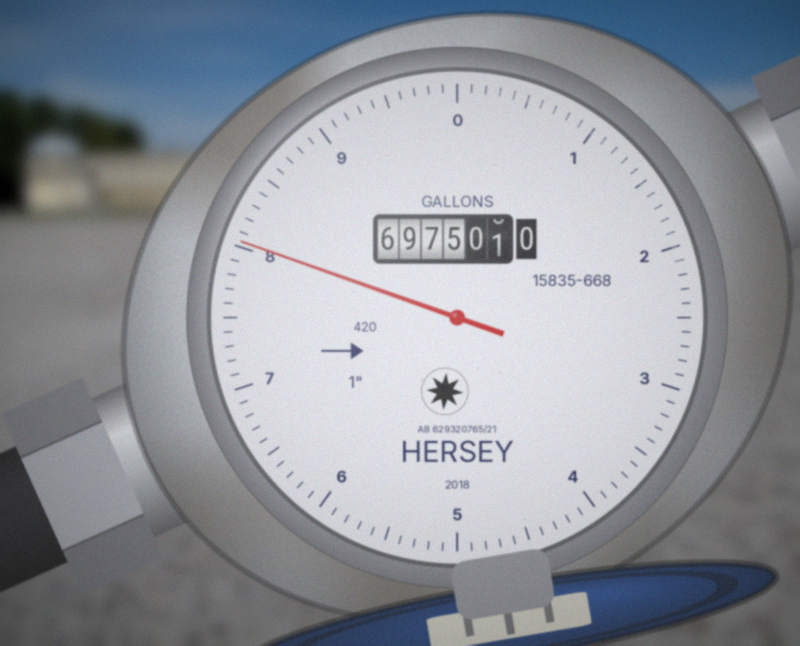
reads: {"value": 6975008.0, "unit": "gal"}
